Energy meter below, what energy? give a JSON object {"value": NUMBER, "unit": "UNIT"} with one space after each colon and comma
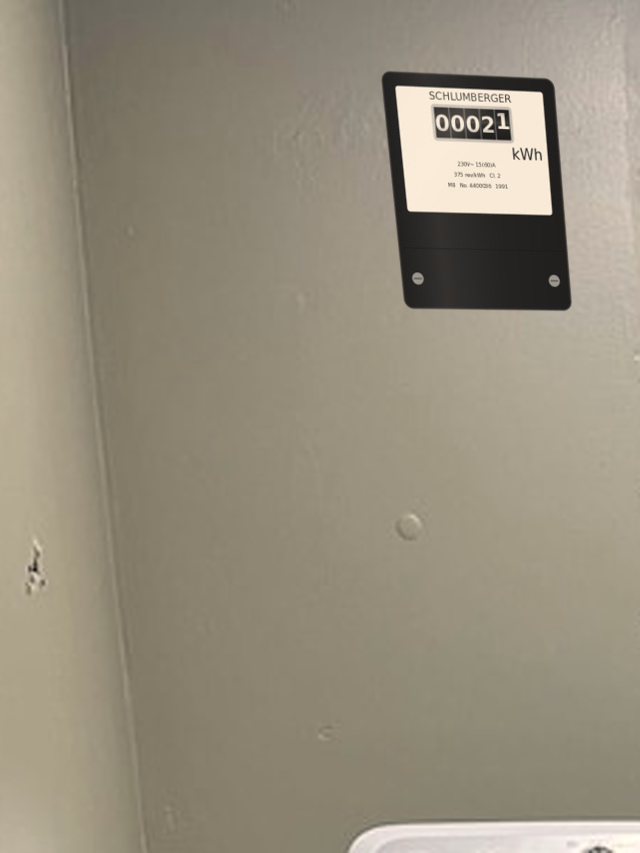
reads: {"value": 21, "unit": "kWh"}
